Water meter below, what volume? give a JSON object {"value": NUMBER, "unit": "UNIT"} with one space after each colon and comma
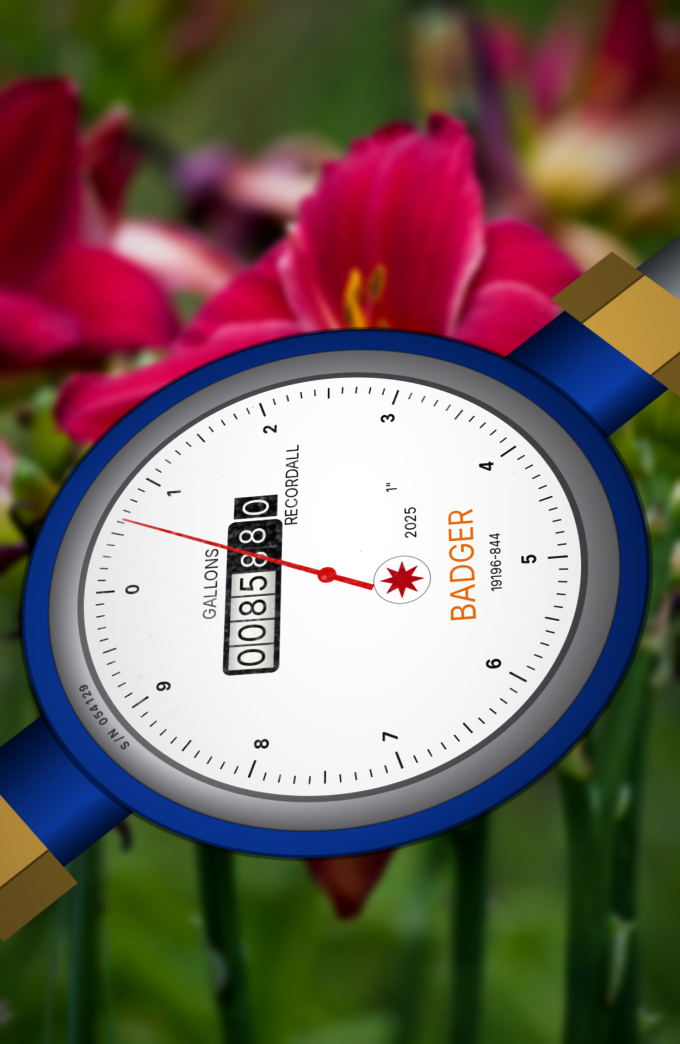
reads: {"value": 85880.6, "unit": "gal"}
